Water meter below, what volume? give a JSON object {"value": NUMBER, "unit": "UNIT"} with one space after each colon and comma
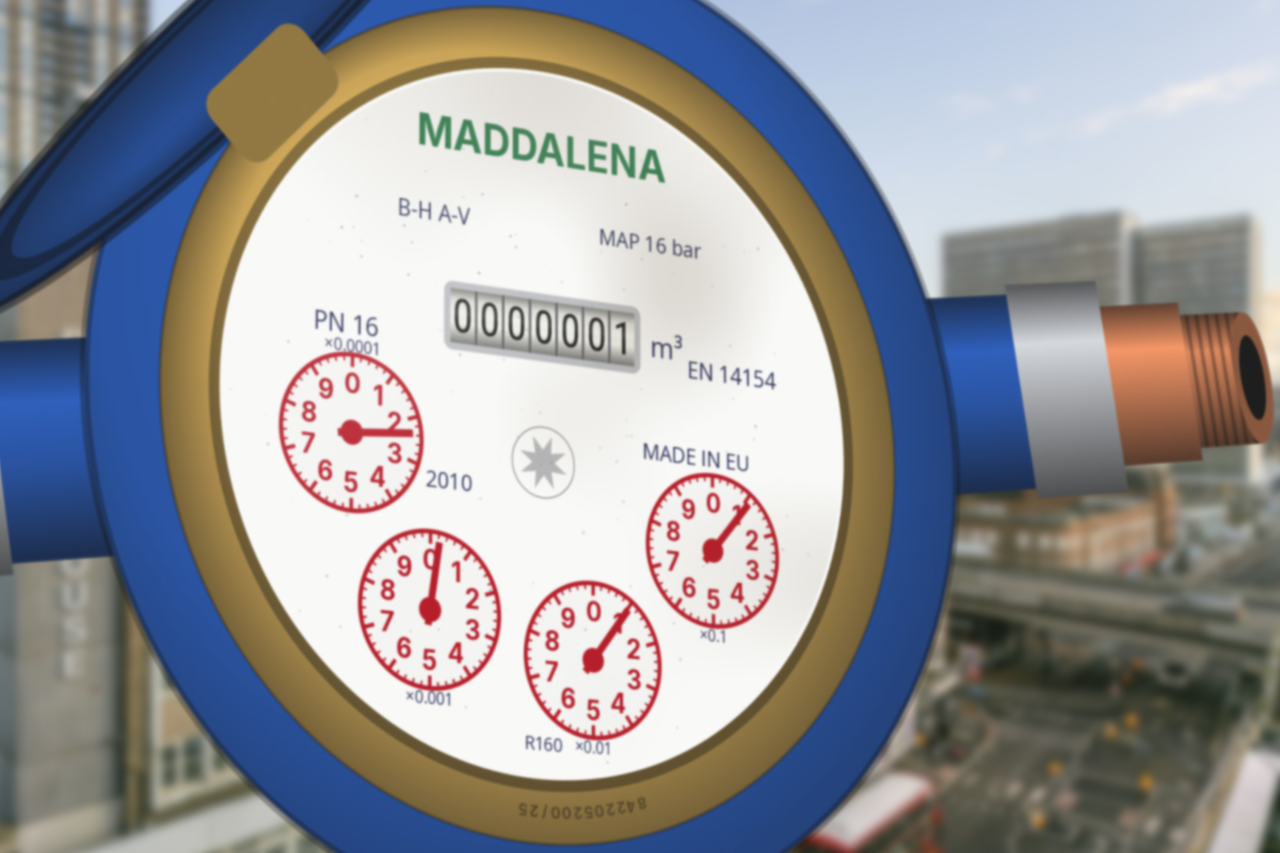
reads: {"value": 1.1102, "unit": "m³"}
